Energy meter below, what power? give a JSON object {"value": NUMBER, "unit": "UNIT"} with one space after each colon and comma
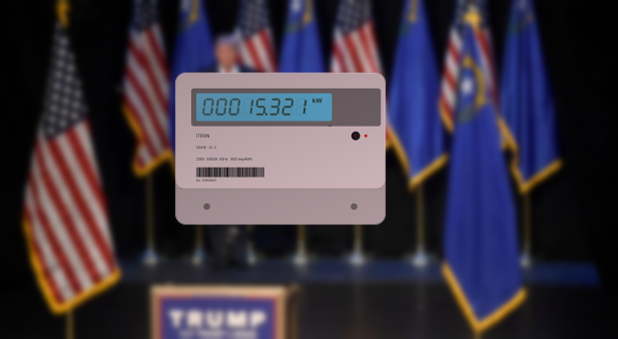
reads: {"value": 15.321, "unit": "kW"}
